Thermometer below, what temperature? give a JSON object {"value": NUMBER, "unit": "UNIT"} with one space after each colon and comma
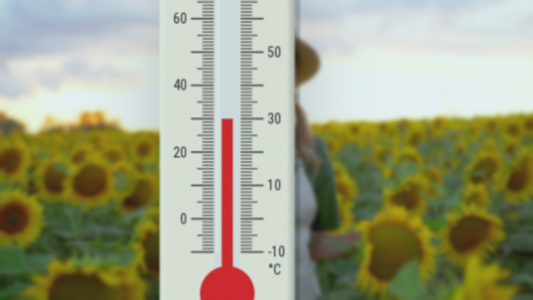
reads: {"value": 30, "unit": "°C"}
